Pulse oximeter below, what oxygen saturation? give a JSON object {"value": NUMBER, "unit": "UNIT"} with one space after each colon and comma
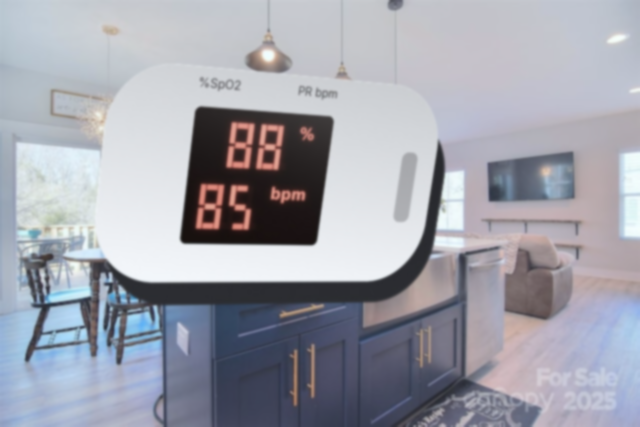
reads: {"value": 88, "unit": "%"}
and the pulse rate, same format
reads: {"value": 85, "unit": "bpm"}
